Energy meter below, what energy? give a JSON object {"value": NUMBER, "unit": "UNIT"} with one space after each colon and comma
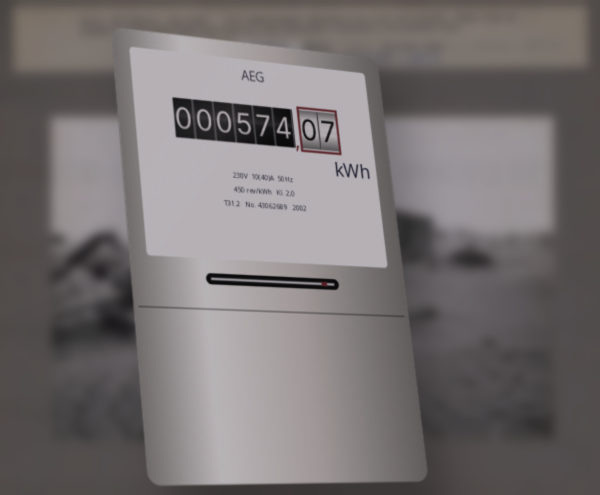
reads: {"value": 574.07, "unit": "kWh"}
